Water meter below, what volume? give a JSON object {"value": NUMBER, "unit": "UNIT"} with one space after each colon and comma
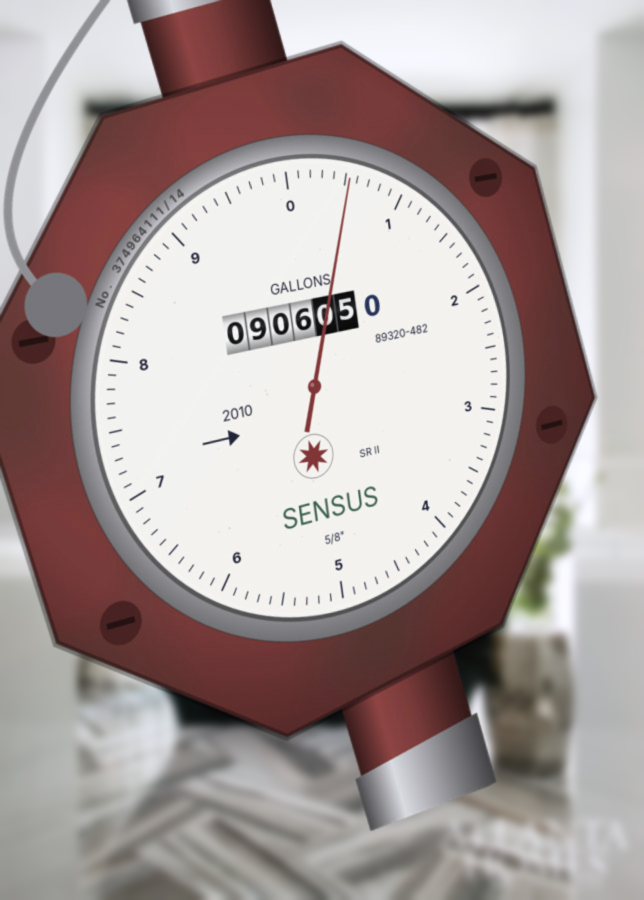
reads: {"value": 906050.5, "unit": "gal"}
